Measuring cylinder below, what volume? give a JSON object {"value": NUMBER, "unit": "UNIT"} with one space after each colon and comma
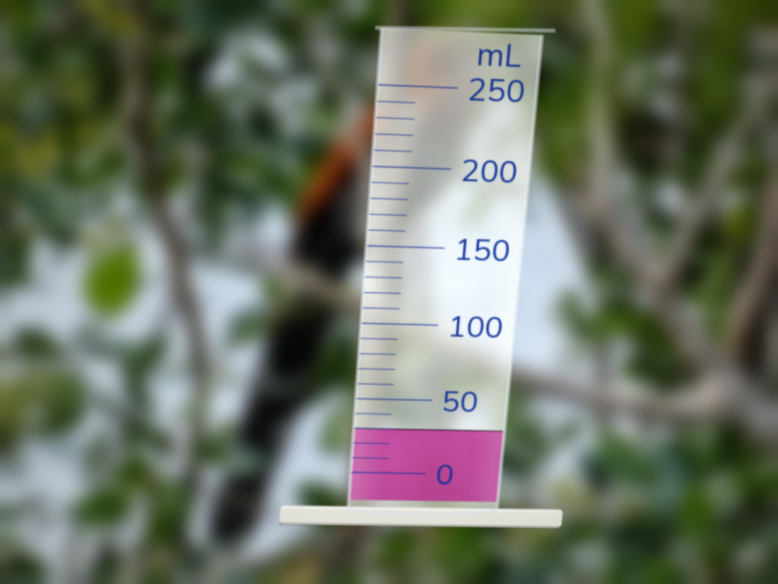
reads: {"value": 30, "unit": "mL"}
